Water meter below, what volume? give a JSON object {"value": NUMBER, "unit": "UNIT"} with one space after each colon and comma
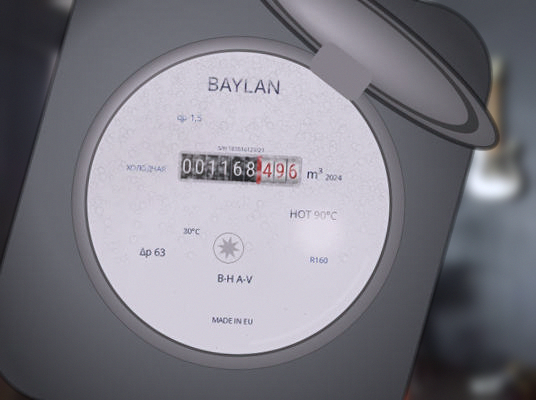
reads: {"value": 1168.496, "unit": "m³"}
